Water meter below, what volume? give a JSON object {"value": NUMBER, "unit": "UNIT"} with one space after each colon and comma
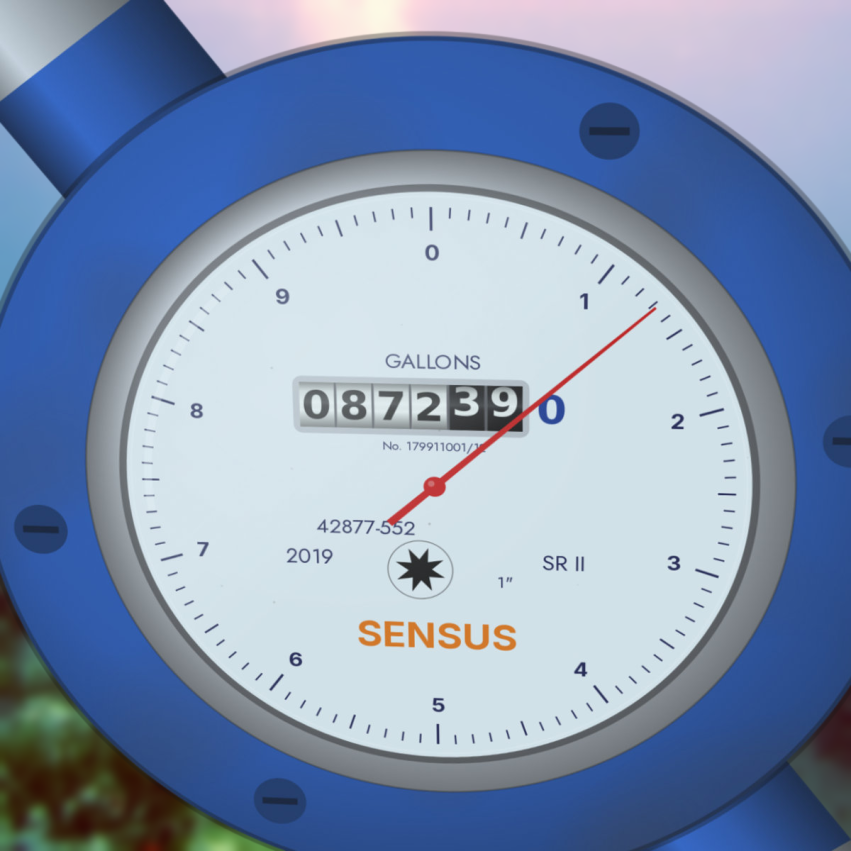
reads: {"value": 872391.3, "unit": "gal"}
